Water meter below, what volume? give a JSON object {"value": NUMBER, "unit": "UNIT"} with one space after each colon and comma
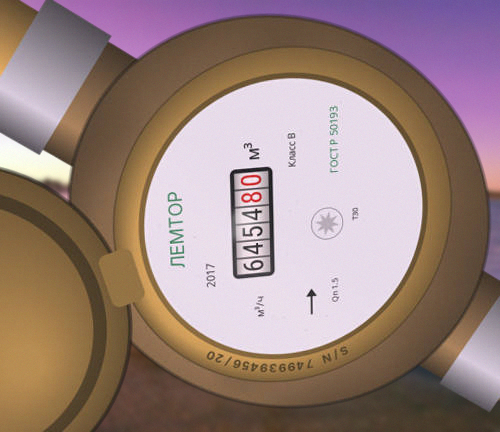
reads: {"value": 6454.80, "unit": "m³"}
